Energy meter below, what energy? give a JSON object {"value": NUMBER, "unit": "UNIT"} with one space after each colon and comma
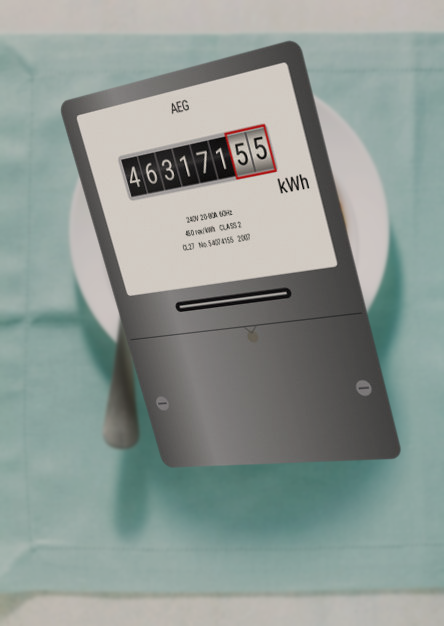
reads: {"value": 463171.55, "unit": "kWh"}
